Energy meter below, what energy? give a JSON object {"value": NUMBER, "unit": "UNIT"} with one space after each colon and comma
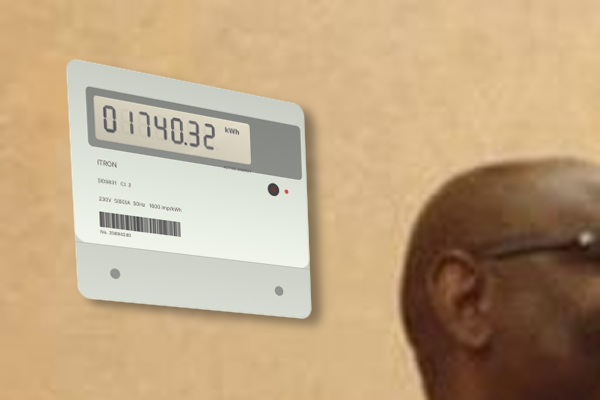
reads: {"value": 1740.32, "unit": "kWh"}
